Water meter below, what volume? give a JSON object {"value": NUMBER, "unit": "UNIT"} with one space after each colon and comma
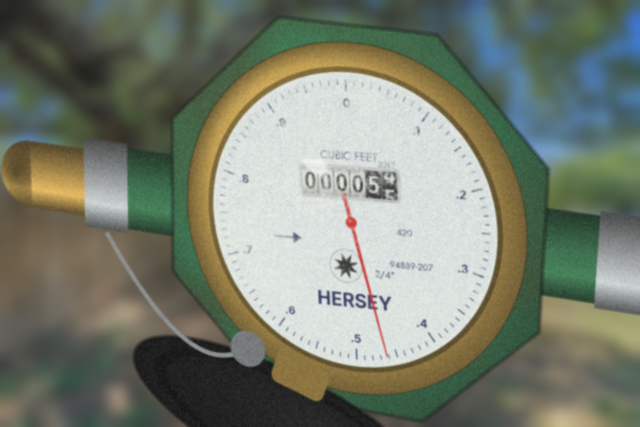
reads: {"value": 54.46, "unit": "ft³"}
